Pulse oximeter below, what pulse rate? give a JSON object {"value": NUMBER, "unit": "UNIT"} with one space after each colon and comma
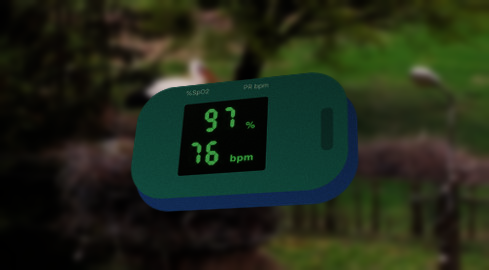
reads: {"value": 76, "unit": "bpm"}
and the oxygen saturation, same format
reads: {"value": 97, "unit": "%"}
